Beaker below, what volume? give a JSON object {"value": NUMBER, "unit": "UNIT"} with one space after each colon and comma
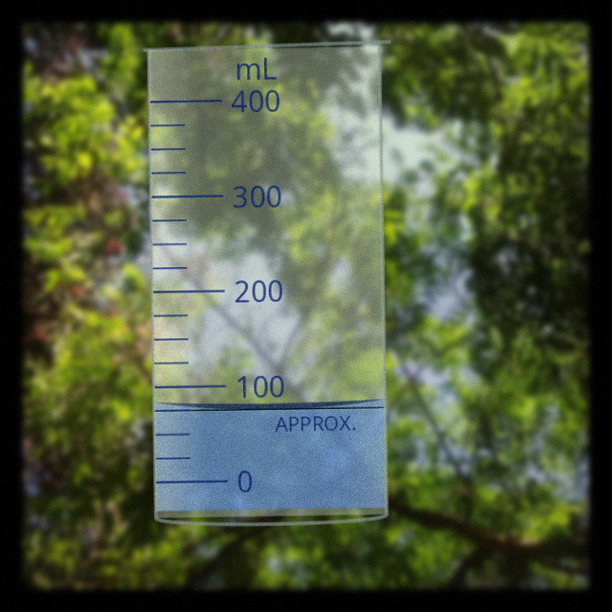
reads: {"value": 75, "unit": "mL"}
